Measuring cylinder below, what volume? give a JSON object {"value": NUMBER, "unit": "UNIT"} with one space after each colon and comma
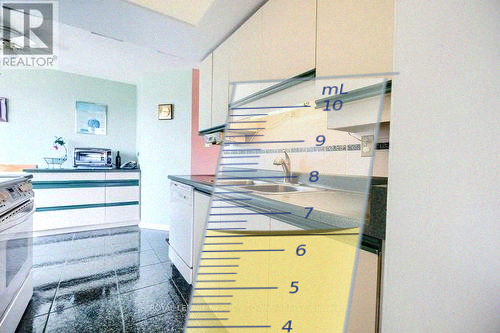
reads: {"value": 6.4, "unit": "mL"}
